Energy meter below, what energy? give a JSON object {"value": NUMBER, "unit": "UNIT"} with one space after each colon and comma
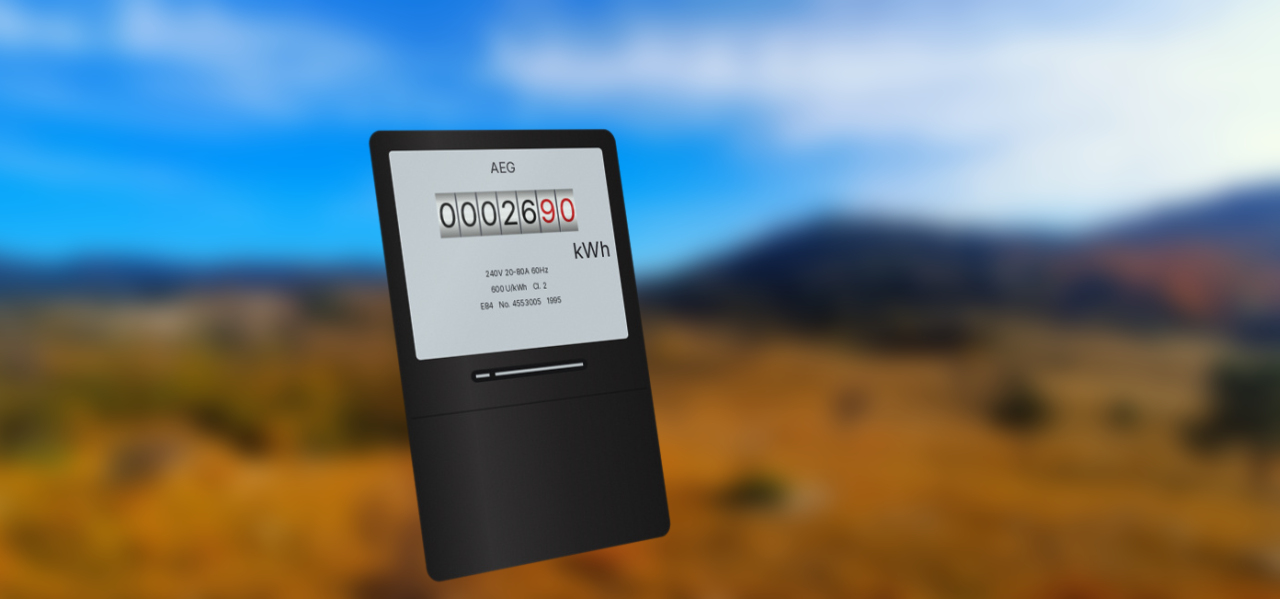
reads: {"value": 26.90, "unit": "kWh"}
